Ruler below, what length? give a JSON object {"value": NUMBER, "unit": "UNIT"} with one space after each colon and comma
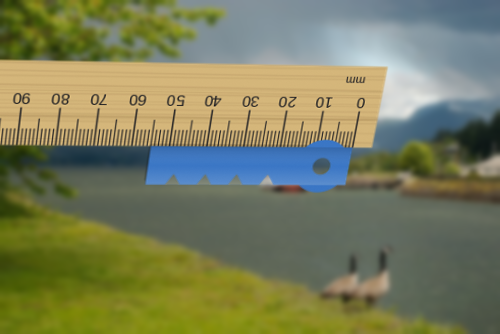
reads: {"value": 55, "unit": "mm"}
